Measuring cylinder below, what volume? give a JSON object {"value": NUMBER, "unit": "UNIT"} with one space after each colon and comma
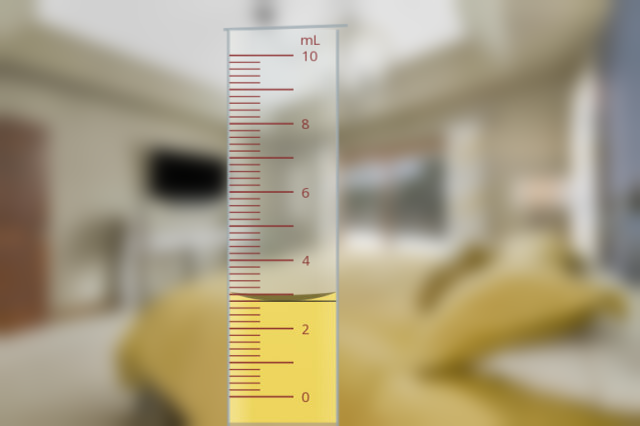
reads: {"value": 2.8, "unit": "mL"}
